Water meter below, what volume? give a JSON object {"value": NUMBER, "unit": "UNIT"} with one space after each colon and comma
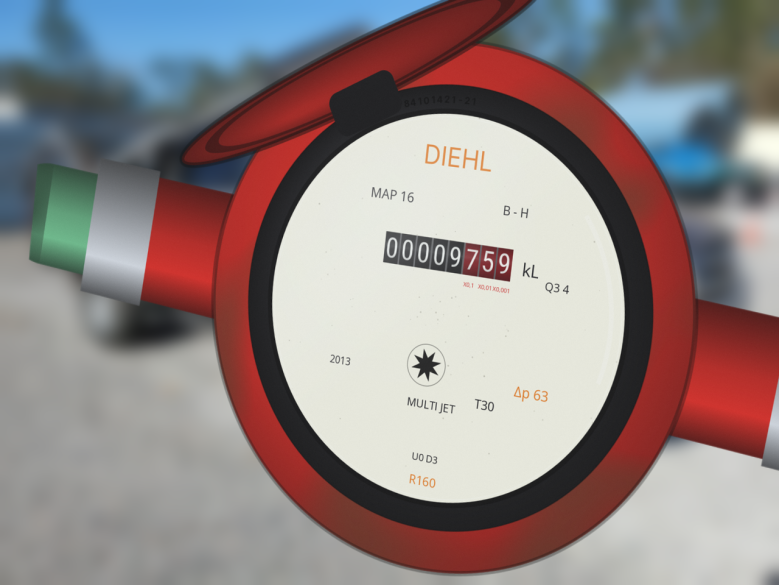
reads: {"value": 9.759, "unit": "kL"}
